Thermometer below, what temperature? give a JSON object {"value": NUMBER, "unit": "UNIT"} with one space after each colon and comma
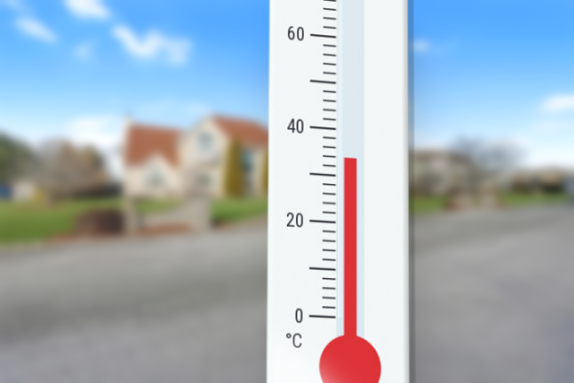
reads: {"value": 34, "unit": "°C"}
